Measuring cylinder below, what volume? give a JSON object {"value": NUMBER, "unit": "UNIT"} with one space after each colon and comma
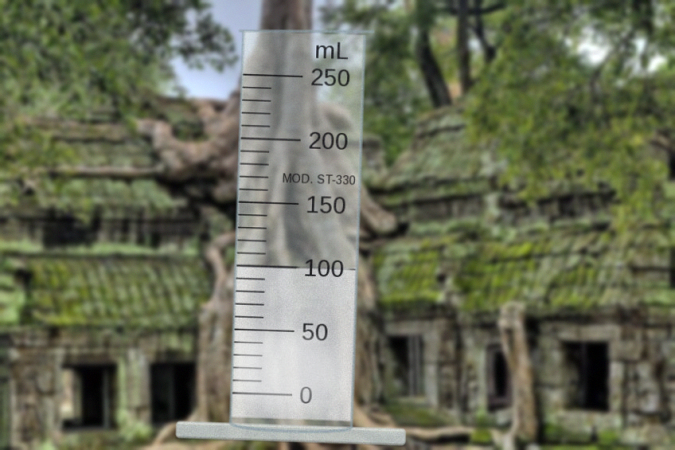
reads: {"value": 100, "unit": "mL"}
